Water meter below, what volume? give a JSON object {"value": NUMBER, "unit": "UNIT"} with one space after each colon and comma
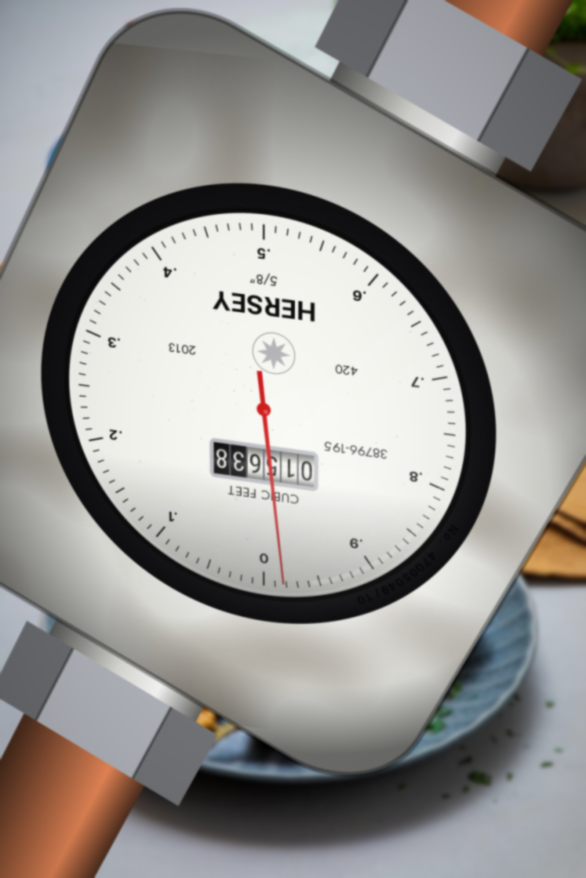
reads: {"value": 15637.98, "unit": "ft³"}
